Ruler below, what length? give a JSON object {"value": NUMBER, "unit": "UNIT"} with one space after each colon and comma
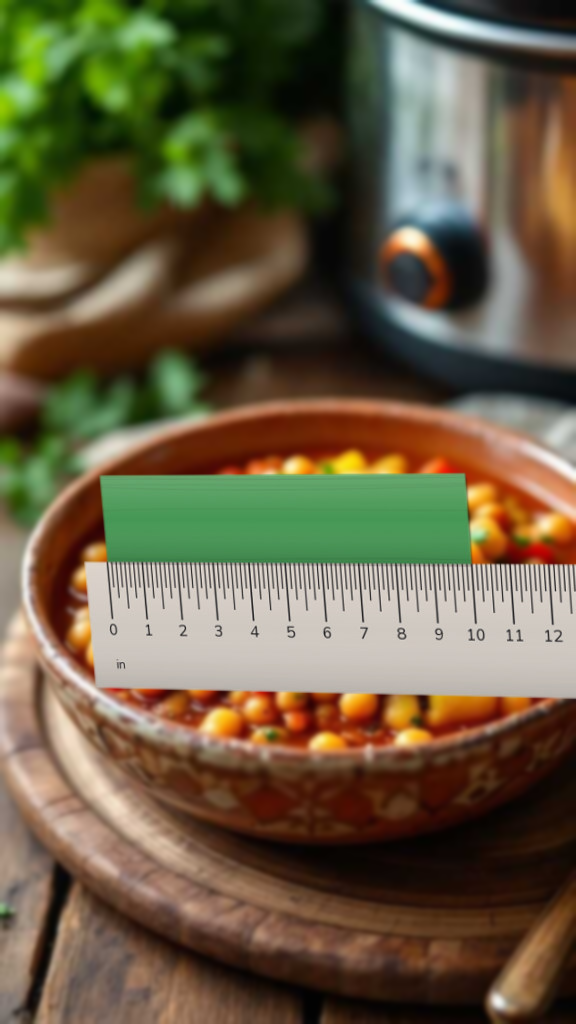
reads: {"value": 10, "unit": "in"}
